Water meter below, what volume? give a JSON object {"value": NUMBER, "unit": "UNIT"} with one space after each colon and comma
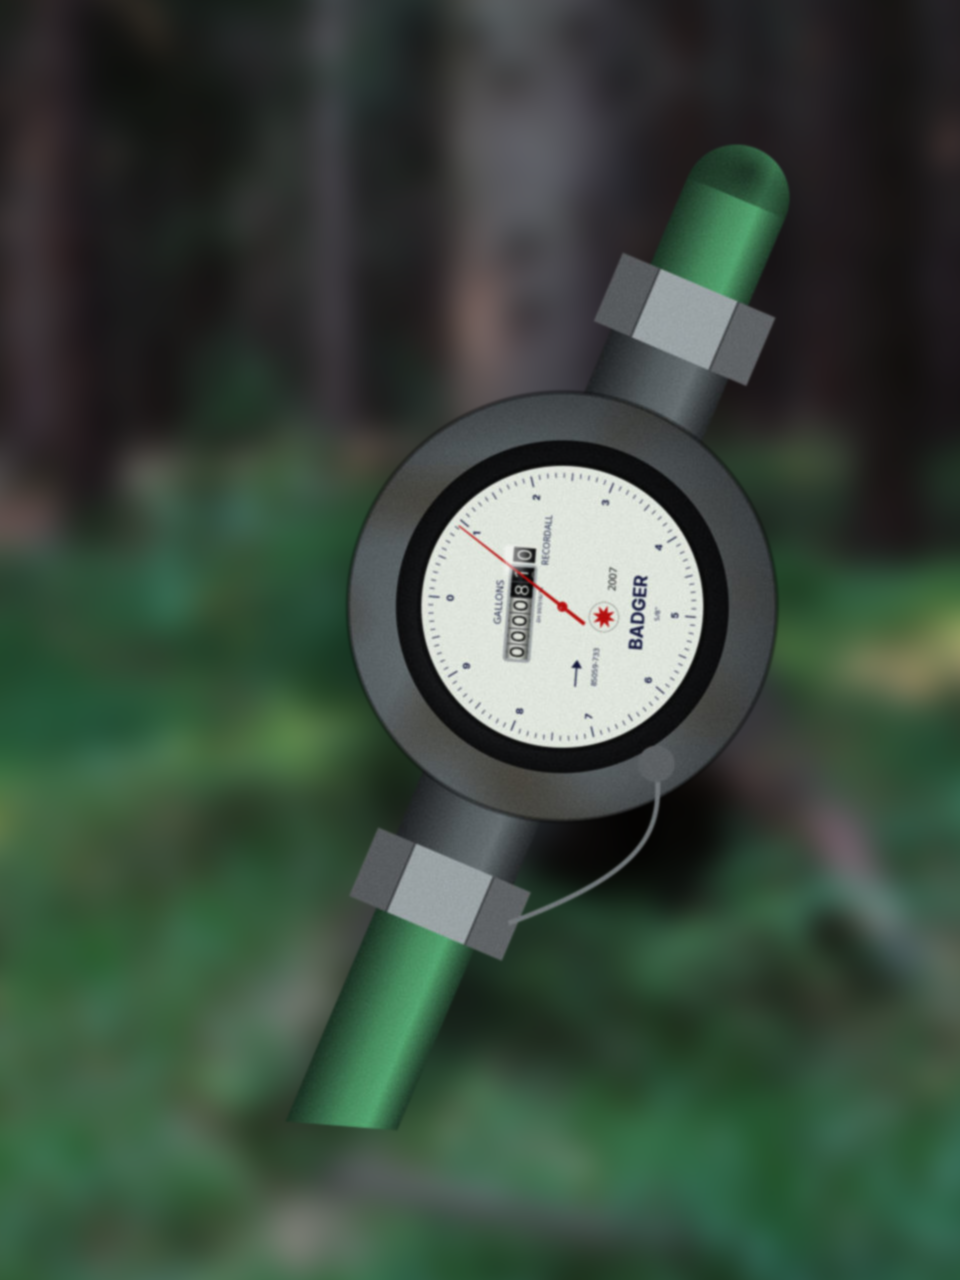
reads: {"value": 810.9, "unit": "gal"}
